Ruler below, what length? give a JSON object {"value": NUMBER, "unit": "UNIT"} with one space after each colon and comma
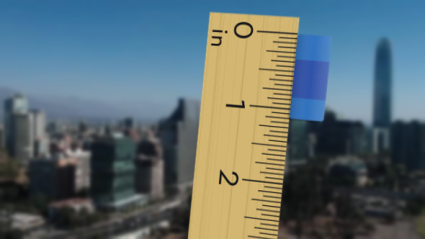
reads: {"value": 1.125, "unit": "in"}
